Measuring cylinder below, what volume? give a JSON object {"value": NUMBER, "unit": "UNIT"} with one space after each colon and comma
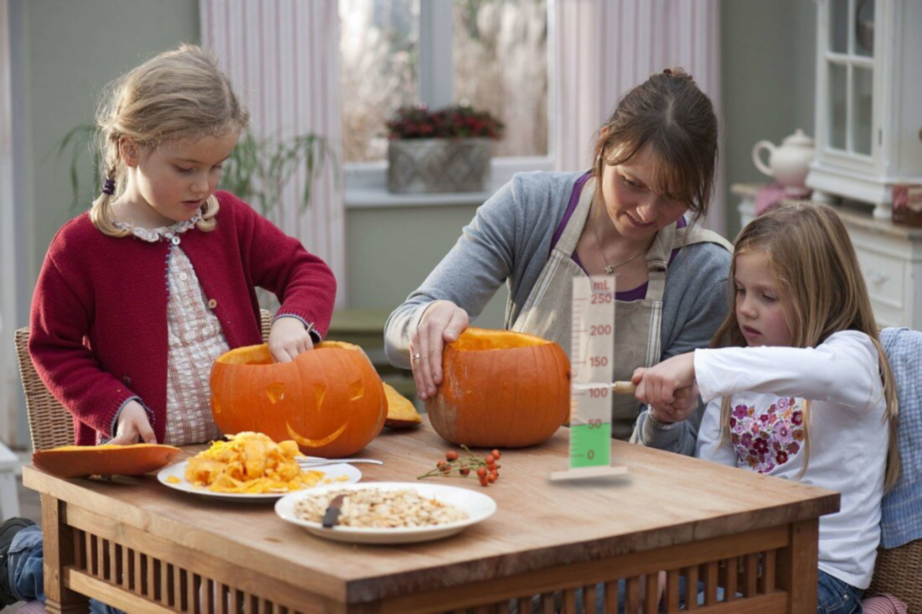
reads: {"value": 50, "unit": "mL"}
